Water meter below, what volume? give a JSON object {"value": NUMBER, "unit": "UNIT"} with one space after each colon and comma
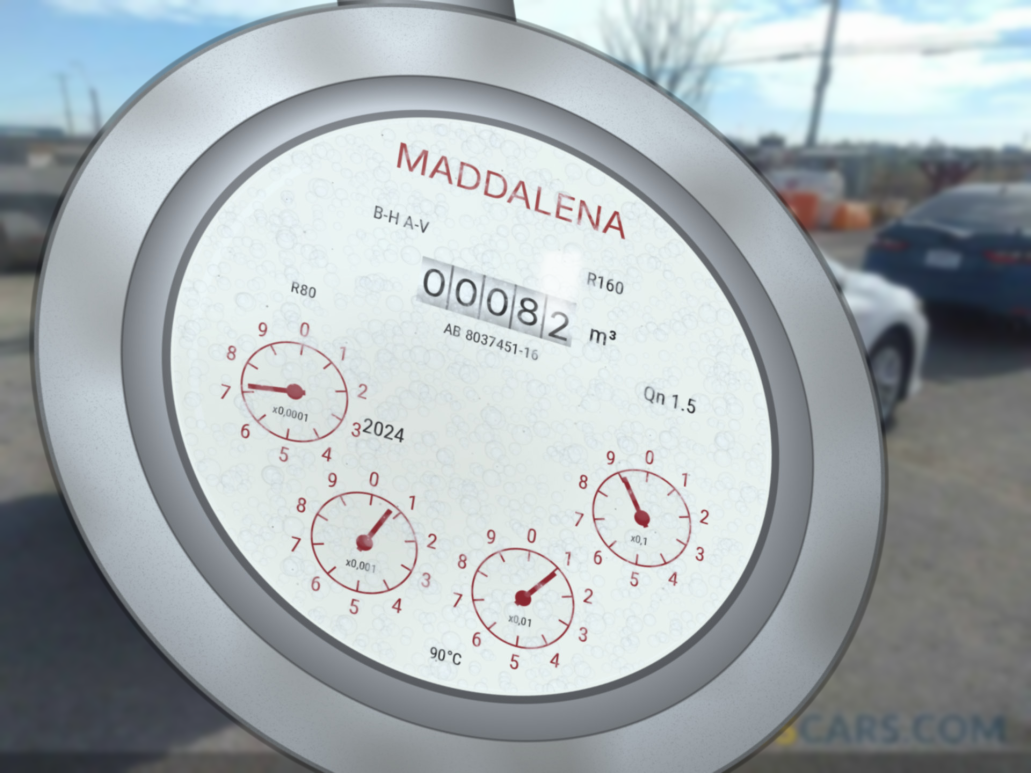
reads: {"value": 81.9107, "unit": "m³"}
